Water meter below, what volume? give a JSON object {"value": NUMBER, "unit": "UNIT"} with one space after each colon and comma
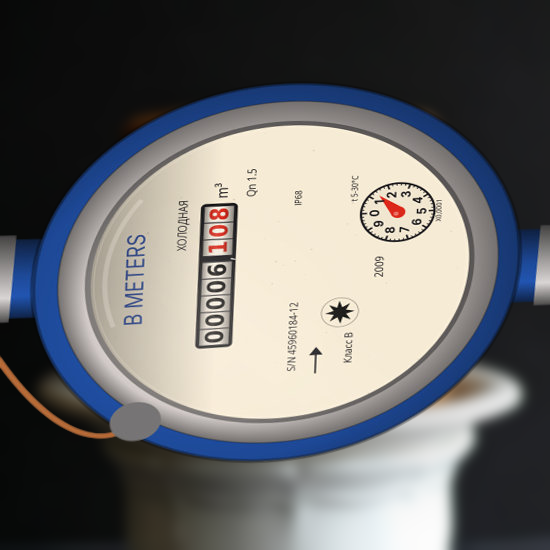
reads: {"value": 6.1081, "unit": "m³"}
